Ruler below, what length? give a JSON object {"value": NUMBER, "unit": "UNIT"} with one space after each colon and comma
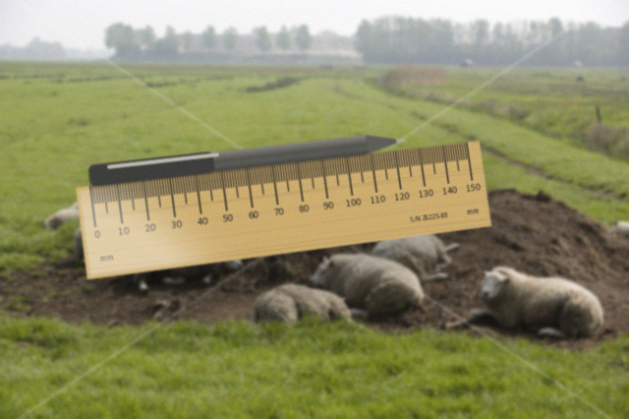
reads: {"value": 125, "unit": "mm"}
